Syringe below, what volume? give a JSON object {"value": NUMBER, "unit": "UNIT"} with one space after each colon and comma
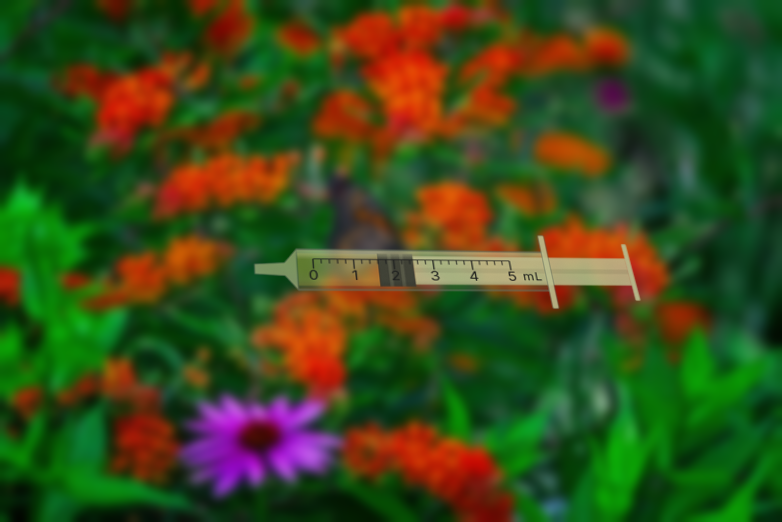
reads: {"value": 1.6, "unit": "mL"}
